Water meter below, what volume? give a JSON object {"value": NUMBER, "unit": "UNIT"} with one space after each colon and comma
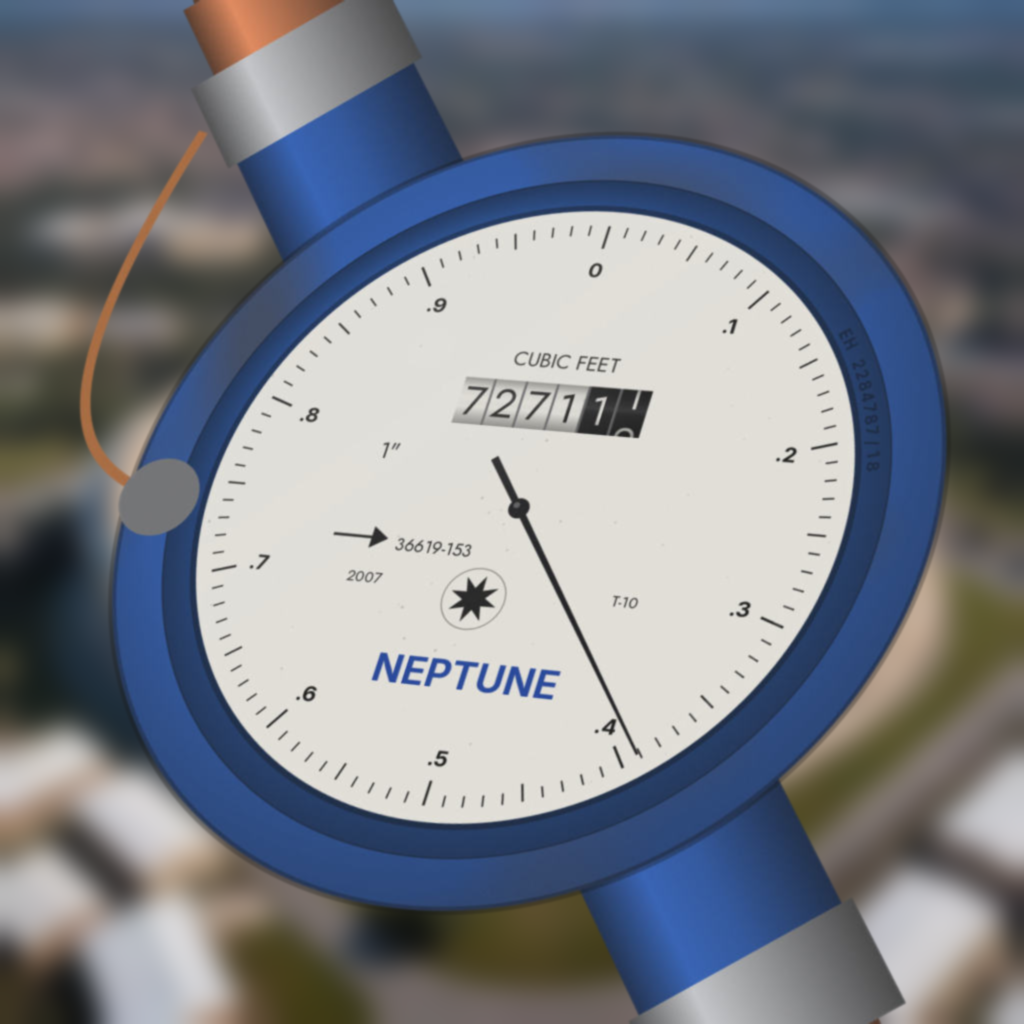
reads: {"value": 727111.39, "unit": "ft³"}
